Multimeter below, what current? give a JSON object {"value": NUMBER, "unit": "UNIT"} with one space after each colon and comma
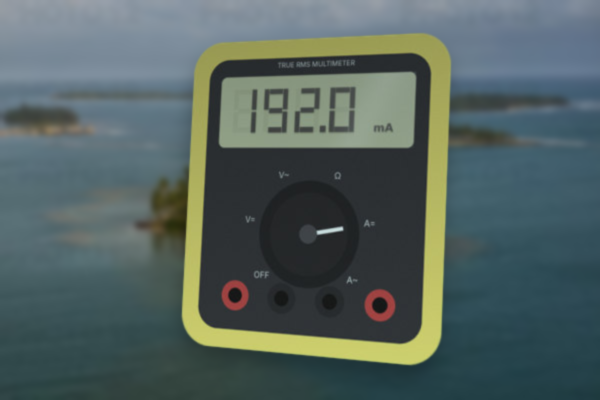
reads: {"value": 192.0, "unit": "mA"}
